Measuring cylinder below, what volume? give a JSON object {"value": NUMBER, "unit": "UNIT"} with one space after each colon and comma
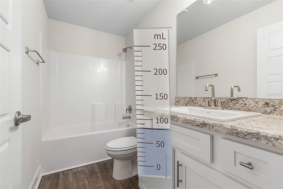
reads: {"value": 80, "unit": "mL"}
